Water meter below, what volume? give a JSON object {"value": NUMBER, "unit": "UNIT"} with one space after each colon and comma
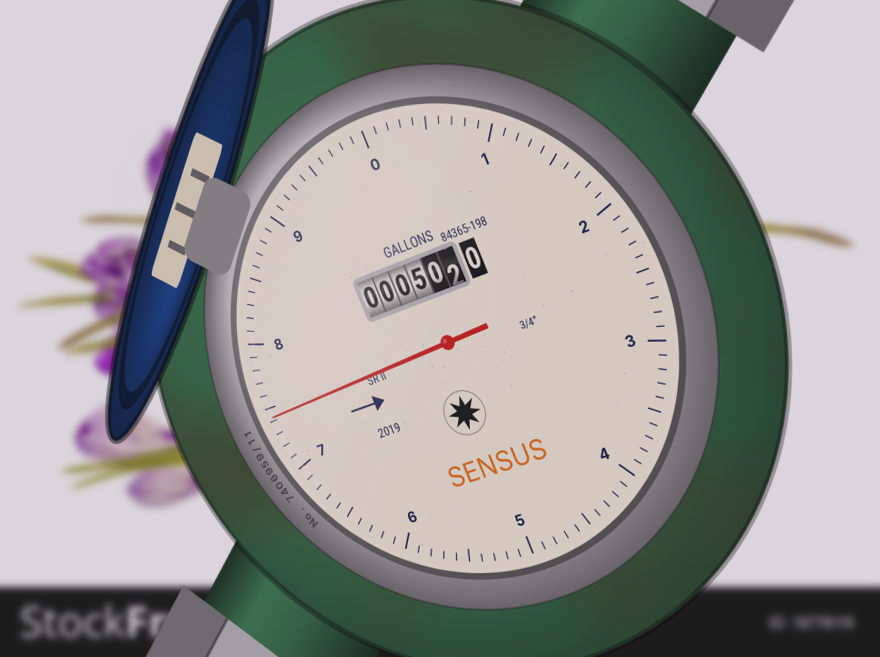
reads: {"value": 5017.4, "unit": "gal"}
